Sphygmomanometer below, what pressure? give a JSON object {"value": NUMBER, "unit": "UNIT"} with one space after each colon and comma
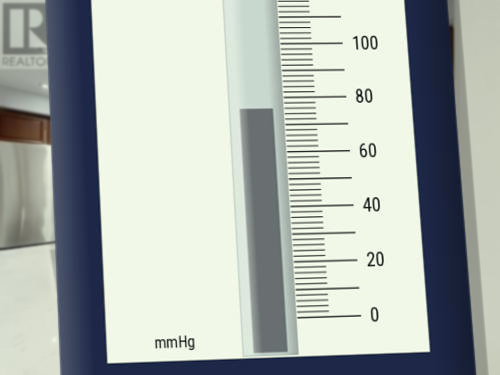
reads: {"value": 76, "unit": "mmHg"}
